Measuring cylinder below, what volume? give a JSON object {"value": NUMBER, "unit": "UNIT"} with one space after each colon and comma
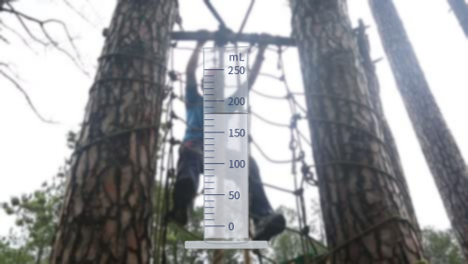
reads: {"value": 180, "unit": "mL"}
